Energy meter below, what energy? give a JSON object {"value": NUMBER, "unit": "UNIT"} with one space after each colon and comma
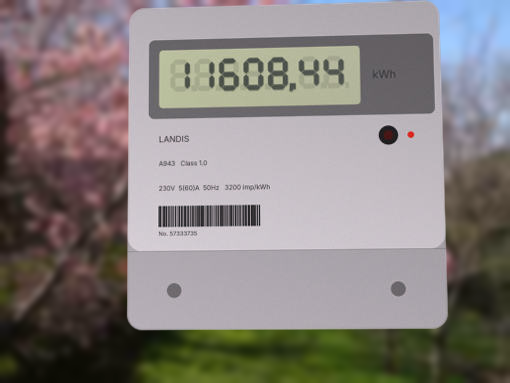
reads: {"value": 11608.44, "unit": "kWh"}
